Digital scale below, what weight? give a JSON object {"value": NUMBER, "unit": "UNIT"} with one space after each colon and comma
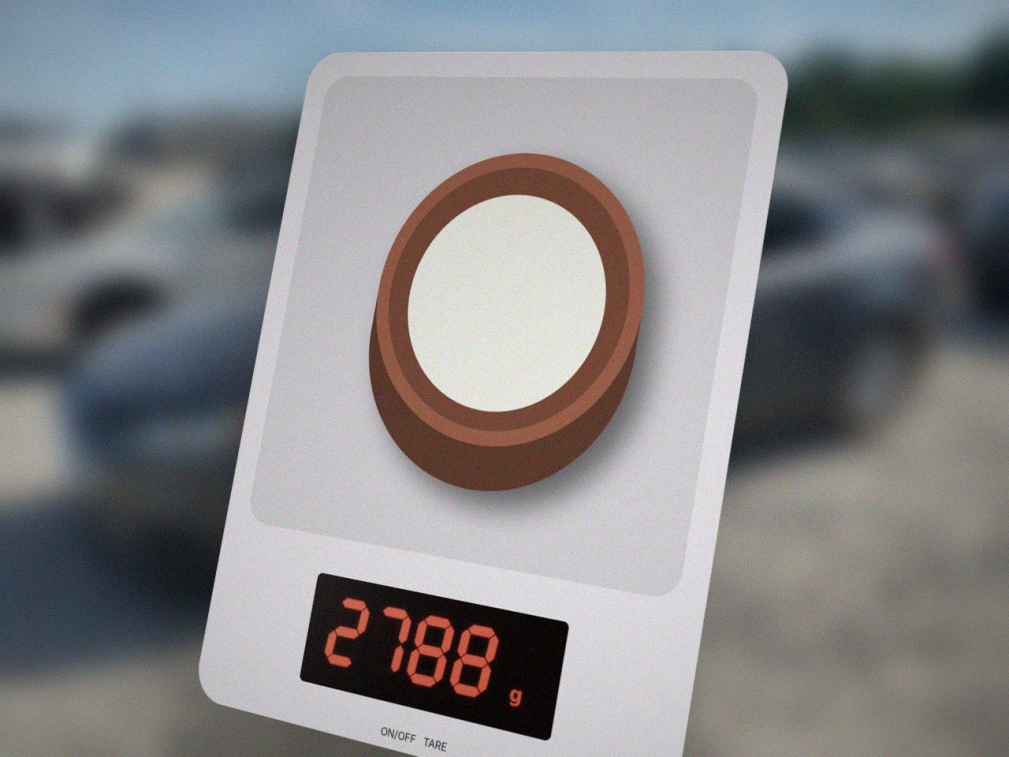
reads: {"value": 2788, "unit": "g"}
